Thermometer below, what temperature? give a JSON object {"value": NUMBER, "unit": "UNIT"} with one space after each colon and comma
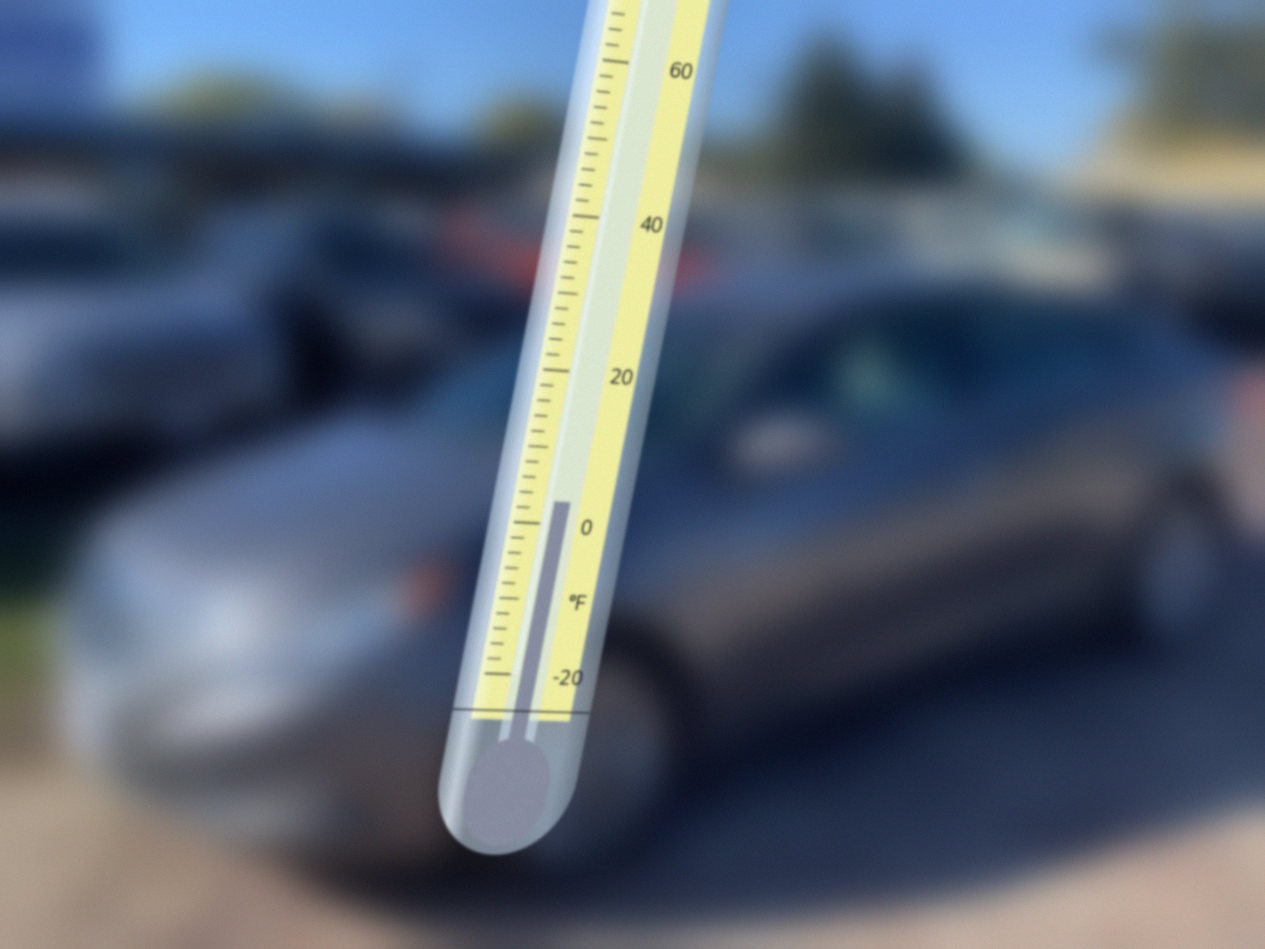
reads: {"value": 3, "unit": "°F"}
